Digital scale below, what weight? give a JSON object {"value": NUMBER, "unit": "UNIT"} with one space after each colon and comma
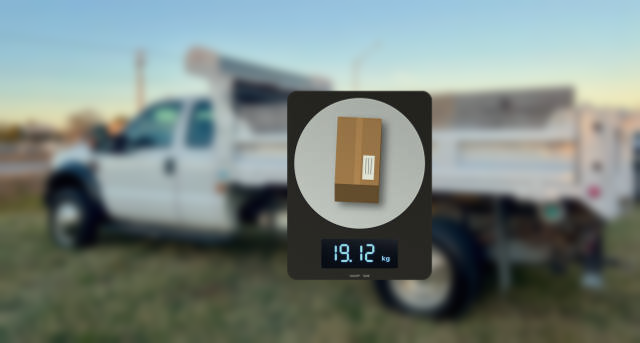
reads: {"value": 19.12, "unit": "kg"}
